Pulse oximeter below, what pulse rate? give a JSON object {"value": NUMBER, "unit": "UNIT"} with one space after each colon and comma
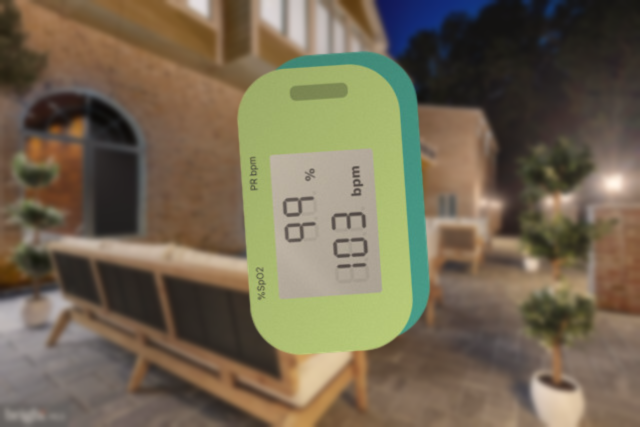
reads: {"value": 103, "unit": "bpm"}
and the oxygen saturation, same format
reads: {"value": 99, "unit": "%"}
